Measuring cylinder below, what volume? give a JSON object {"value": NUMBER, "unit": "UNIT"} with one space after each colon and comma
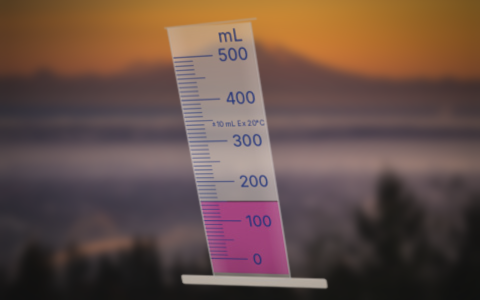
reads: {"value": 150, "unit": "mL"}
